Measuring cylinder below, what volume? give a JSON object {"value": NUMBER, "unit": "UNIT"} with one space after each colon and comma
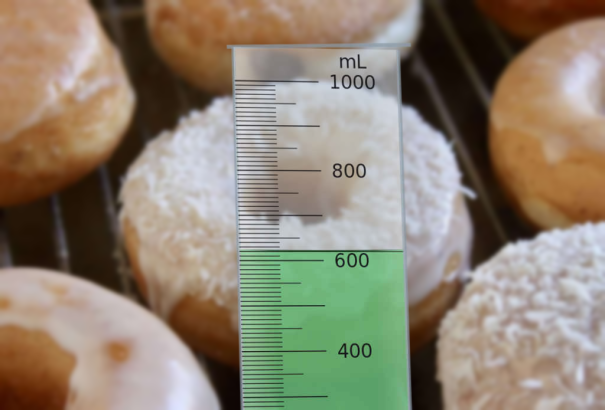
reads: {"value": 620, "unit": "mL"}
